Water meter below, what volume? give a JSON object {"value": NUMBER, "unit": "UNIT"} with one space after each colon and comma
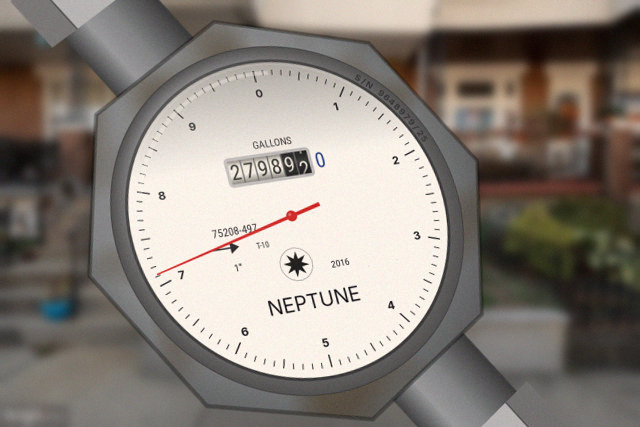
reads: {"value": 2798917.1, "unit": "gal"}
